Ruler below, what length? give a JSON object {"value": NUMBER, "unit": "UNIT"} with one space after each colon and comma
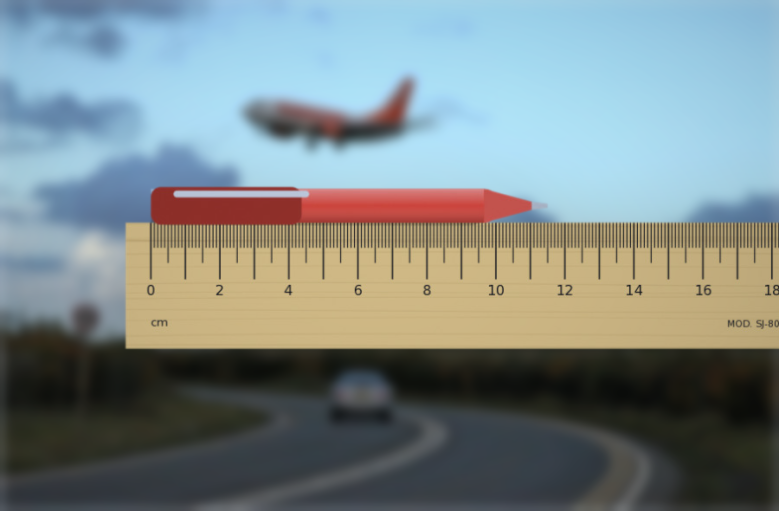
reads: {"value": 11.5, "unit": "cm"}
